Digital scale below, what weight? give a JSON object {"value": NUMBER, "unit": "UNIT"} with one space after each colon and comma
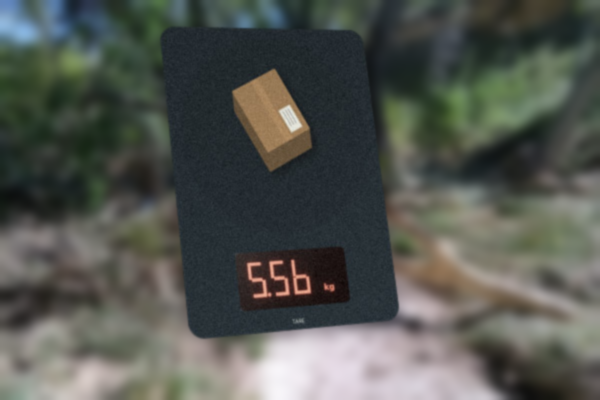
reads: {"value": 5.56, "unit": "kg"}
